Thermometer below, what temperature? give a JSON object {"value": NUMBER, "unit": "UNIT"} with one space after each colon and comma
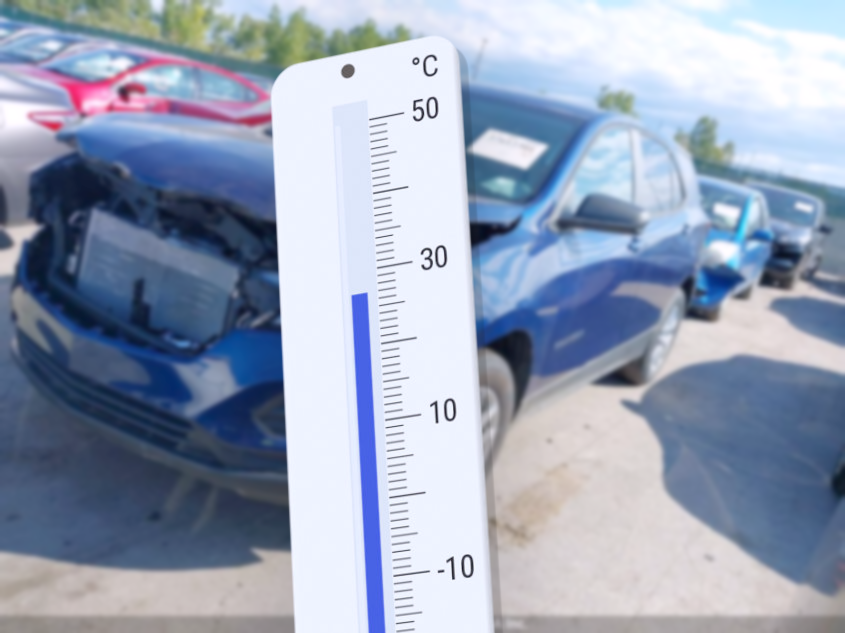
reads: {"value": 27, "unit": "°C"}
